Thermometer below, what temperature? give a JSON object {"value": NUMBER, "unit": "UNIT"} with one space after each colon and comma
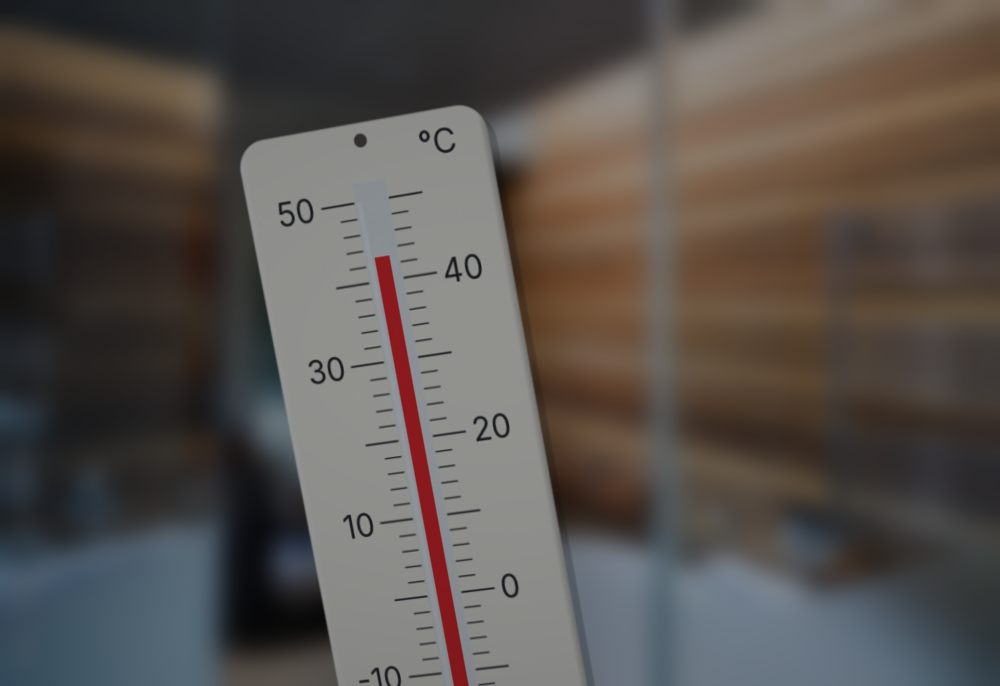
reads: {"value": 43, "unit": "°C"}
